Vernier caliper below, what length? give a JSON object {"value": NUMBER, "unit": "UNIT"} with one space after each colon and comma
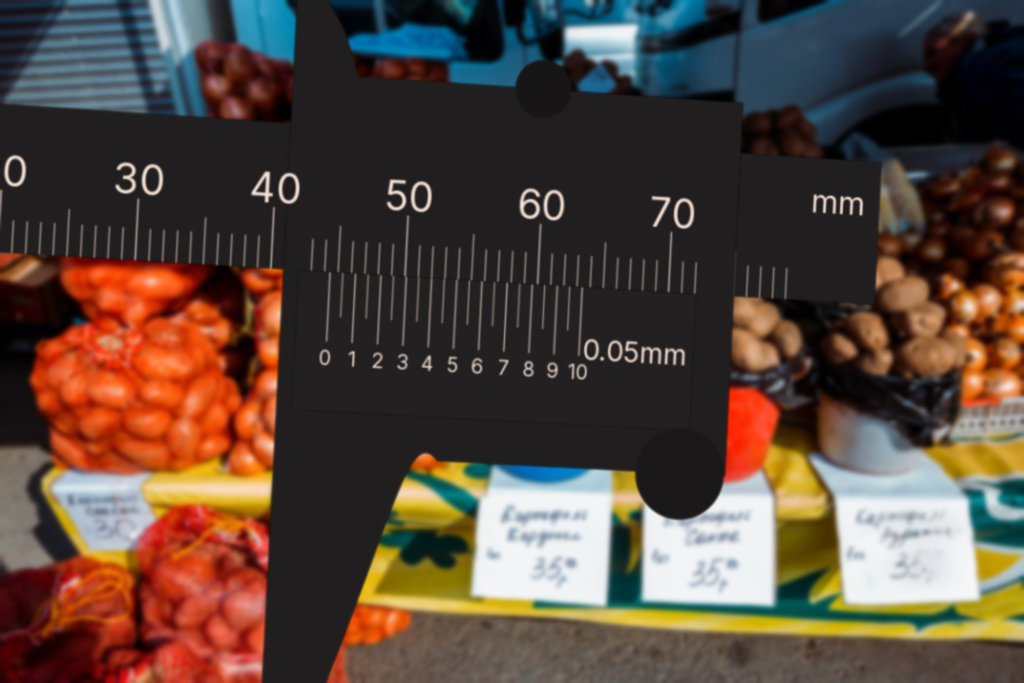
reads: {"value": 44.4, "unit": "mm"}
